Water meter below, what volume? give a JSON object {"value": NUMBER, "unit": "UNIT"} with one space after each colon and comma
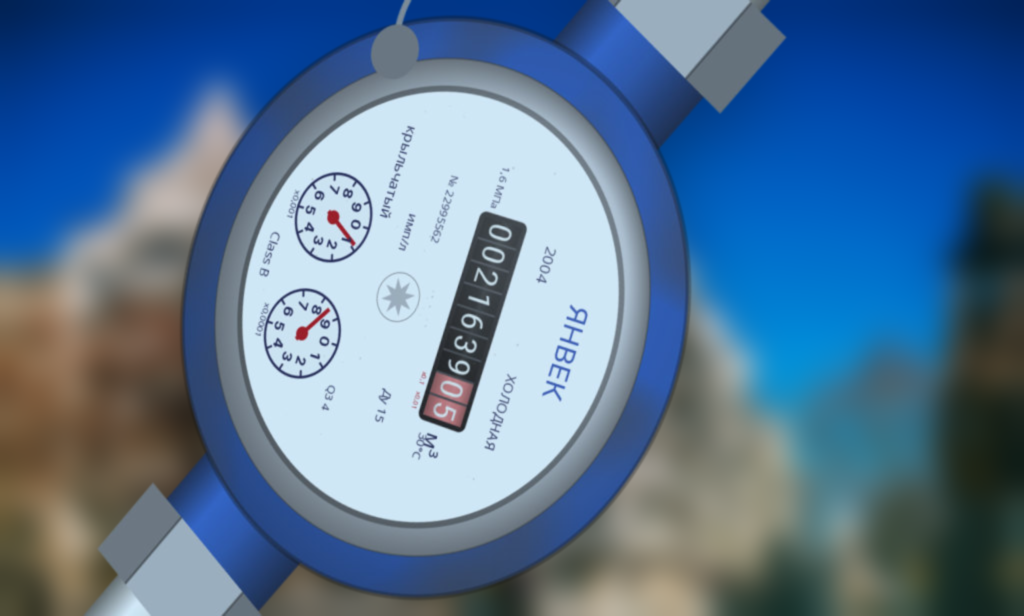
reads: {"value": 21639.0508, "unit": "m³"}
